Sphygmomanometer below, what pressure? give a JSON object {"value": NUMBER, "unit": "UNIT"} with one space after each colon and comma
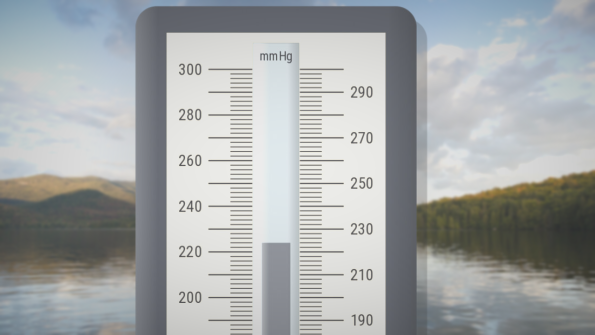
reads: {"value": 224, "unit": "mmHg"}
